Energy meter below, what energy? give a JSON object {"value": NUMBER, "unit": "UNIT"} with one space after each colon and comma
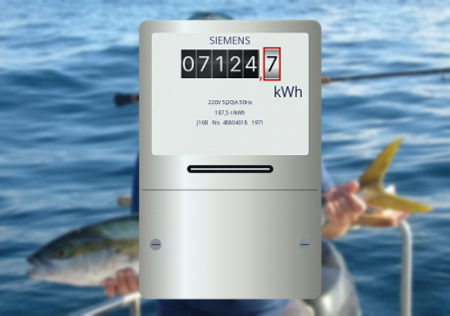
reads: {"value": 7124.7, "unit": "kWh"}
